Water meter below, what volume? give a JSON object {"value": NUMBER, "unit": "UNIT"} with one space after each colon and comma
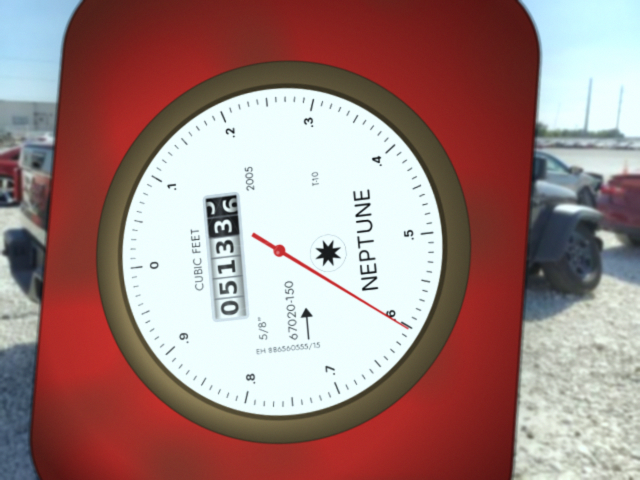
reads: {"value": 51335.60, "unit": "ft³"}
